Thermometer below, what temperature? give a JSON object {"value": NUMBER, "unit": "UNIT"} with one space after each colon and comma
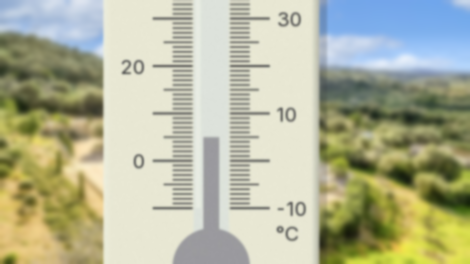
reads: {"value": 5, "unit": "°C"}
